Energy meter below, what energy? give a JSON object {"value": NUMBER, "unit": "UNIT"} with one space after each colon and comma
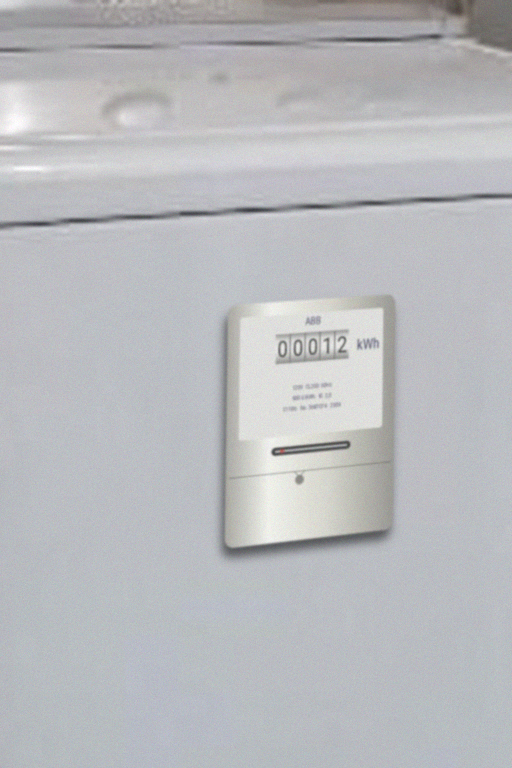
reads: {"value": 12, "unit": "kWh"}
